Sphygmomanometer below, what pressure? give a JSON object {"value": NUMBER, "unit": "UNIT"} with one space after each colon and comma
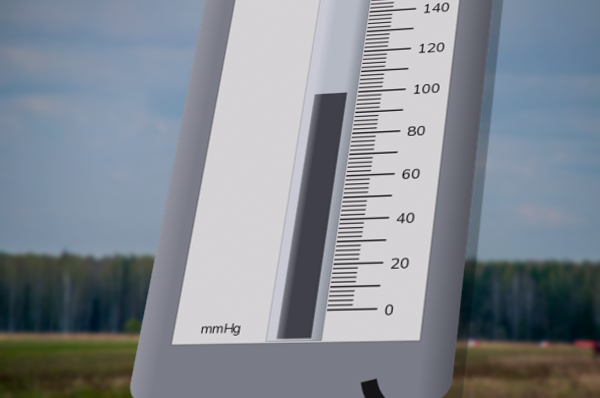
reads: {"value": 100, "unit": "mmHg"}
